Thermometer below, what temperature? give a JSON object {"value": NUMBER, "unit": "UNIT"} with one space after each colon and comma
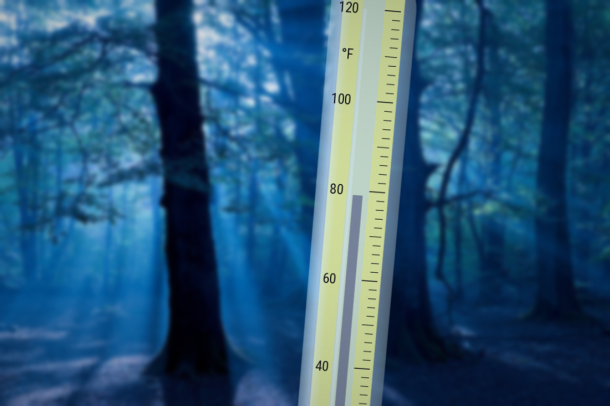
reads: {"value": 79, "unit": "°F"}
